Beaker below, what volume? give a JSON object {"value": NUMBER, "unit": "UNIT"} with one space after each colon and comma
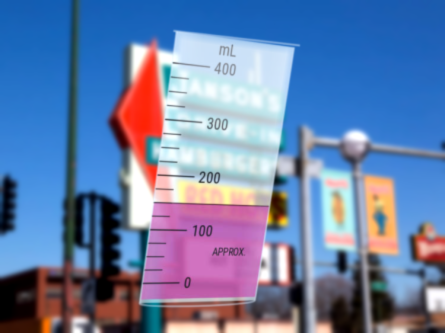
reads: {"value": 150, "unit": "mL"}
